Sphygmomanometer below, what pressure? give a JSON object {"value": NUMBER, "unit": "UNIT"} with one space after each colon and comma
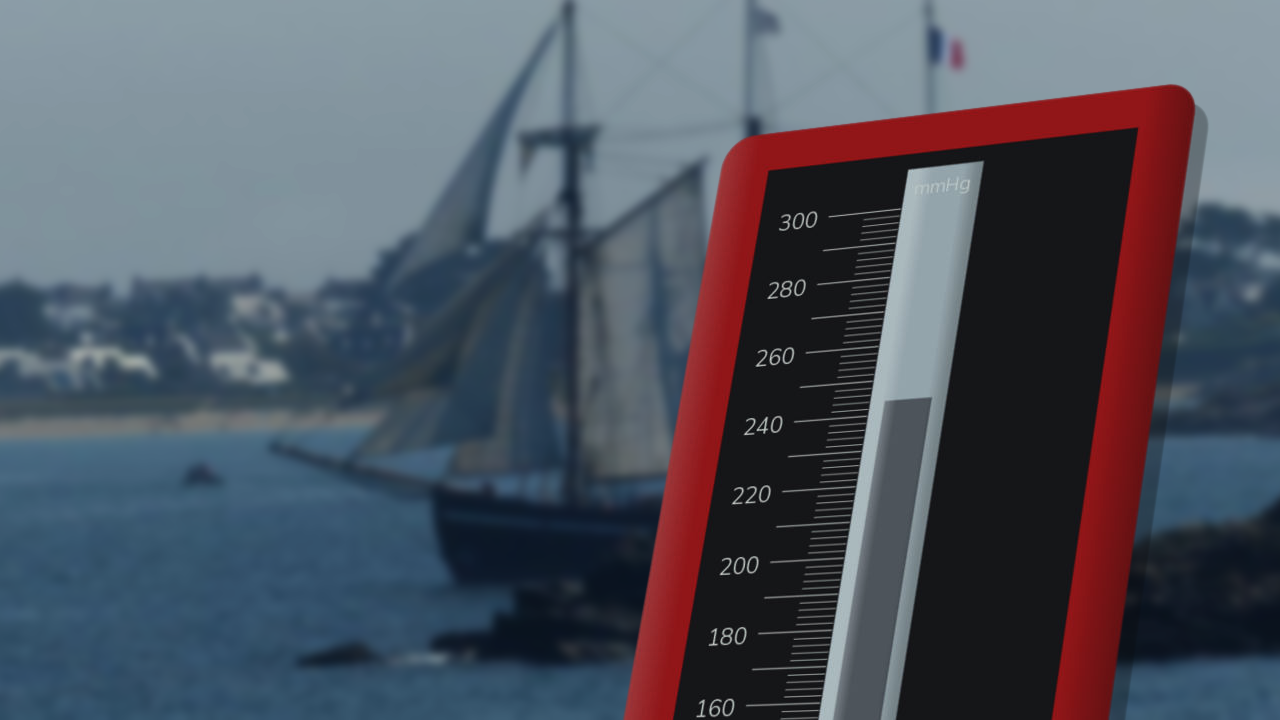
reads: {"value": 244, "unit": "mmHg"}
